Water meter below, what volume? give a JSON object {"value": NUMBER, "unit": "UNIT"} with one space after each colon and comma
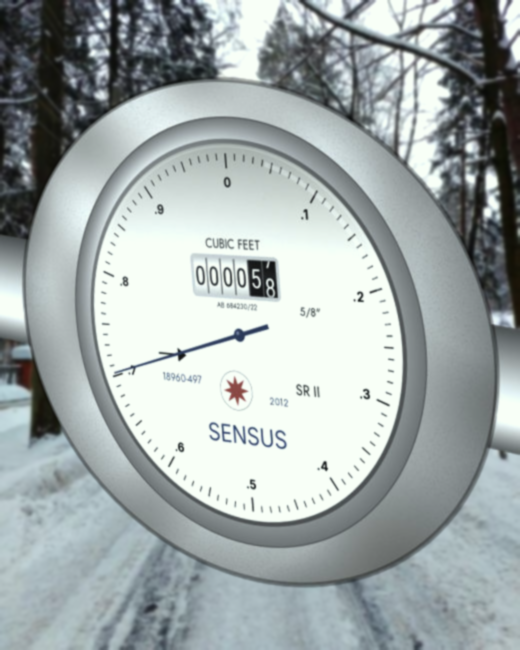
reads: {"value": 57.70, "unit": "ft³"}
